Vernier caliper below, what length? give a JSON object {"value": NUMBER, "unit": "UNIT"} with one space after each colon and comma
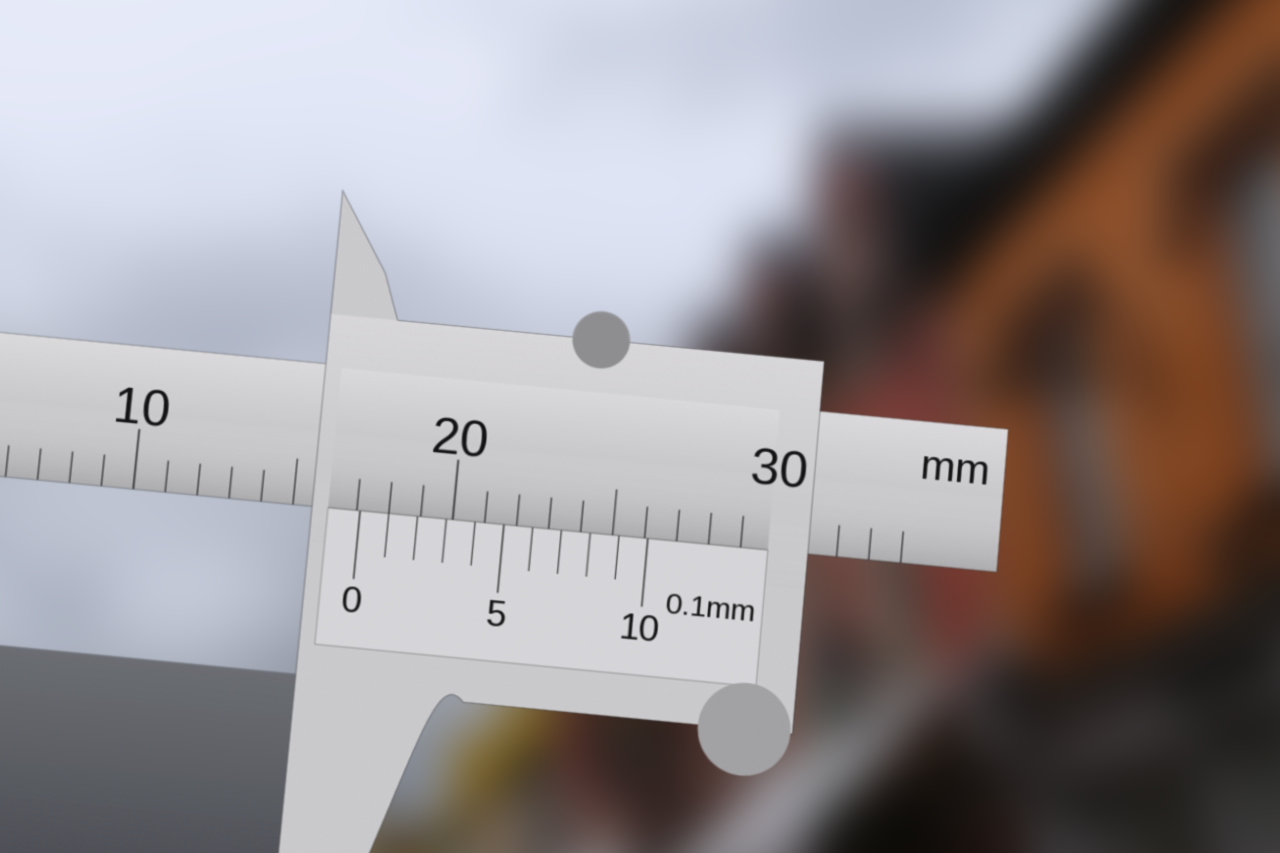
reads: {"value": 17.1, "unit": "mm"}
